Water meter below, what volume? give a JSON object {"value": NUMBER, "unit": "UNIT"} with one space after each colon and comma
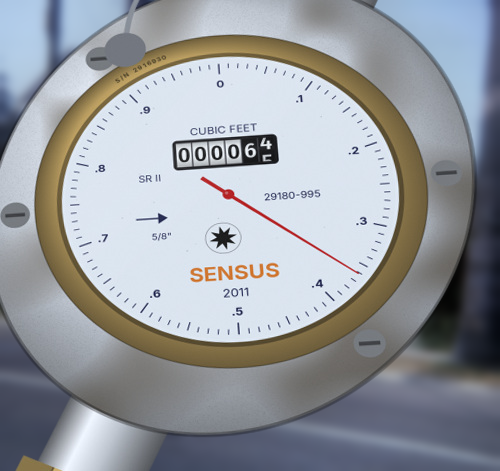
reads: {"value": 64.36, "unit": "ft³"}
